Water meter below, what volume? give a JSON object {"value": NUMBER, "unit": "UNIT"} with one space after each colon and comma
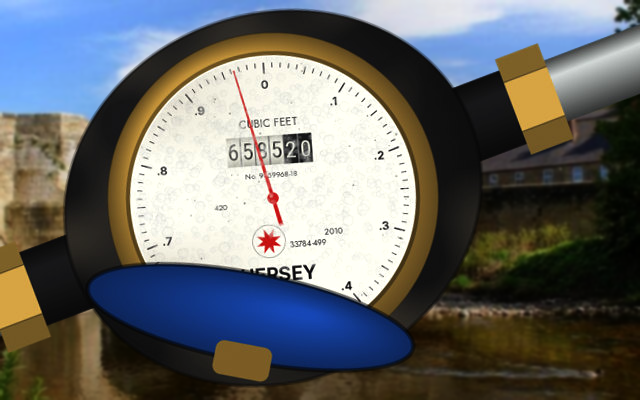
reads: {"value": 658519.96, "unit": "ft³"}
